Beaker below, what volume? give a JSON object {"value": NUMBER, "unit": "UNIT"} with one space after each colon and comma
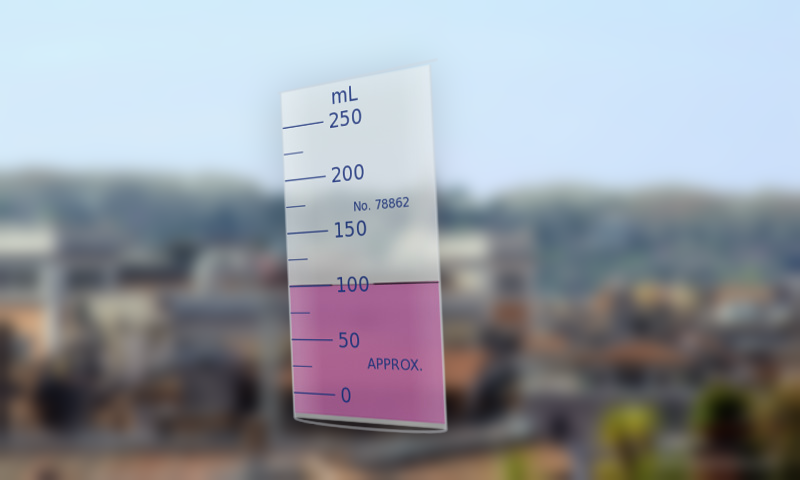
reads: {"value": 100, "unit": "mL"}
